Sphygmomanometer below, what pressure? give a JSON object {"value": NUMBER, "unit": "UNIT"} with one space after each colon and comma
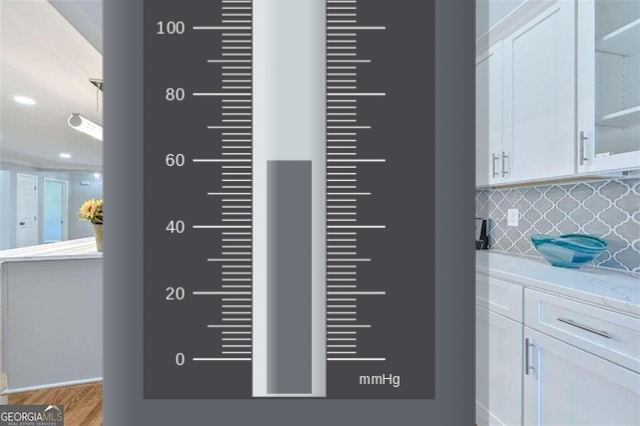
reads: {"value": 60, "unit": "mmHg"}
